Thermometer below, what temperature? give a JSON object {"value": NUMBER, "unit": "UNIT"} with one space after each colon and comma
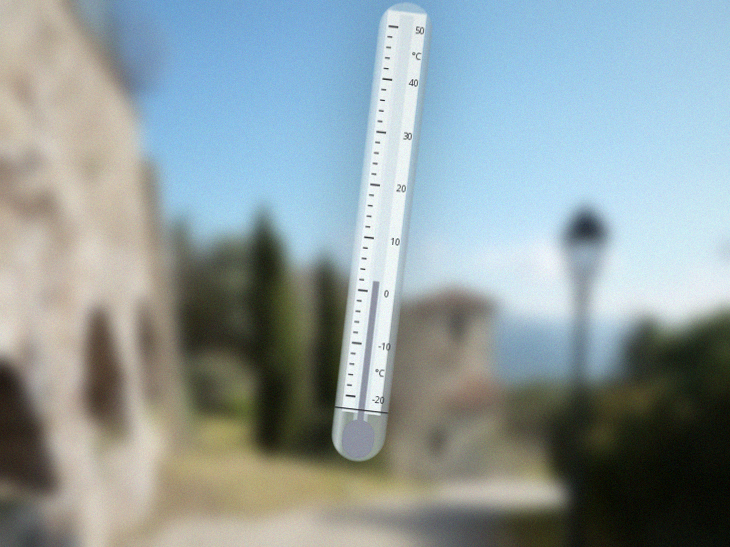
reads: {"value": 2, "unit": "°C"}
